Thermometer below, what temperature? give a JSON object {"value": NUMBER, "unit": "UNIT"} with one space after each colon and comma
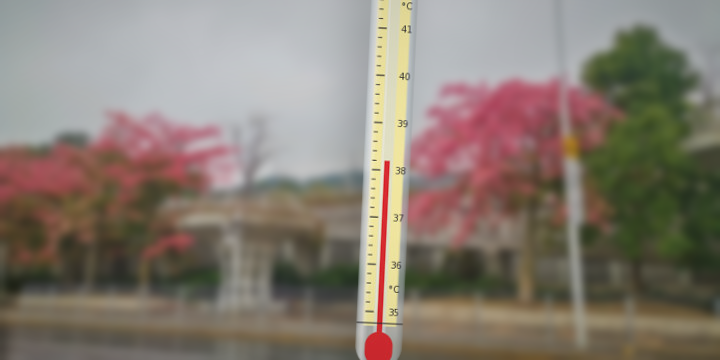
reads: {"value": 38.2, "unit": "°C"}
